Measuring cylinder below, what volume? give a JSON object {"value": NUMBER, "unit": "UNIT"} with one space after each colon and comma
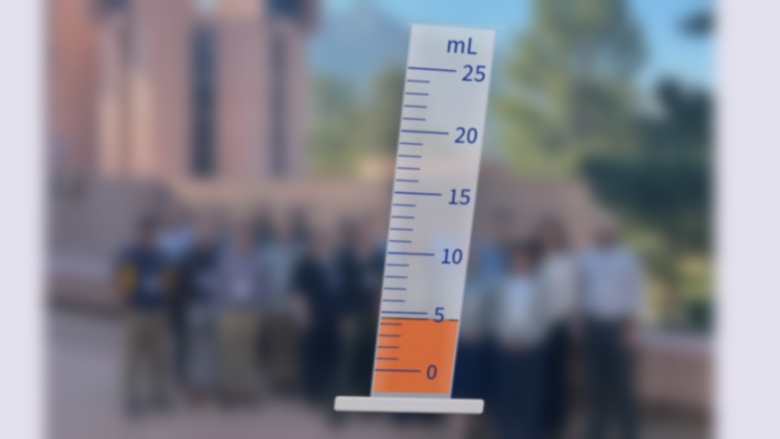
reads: {"value": 4.5, "unit": "mL"}
